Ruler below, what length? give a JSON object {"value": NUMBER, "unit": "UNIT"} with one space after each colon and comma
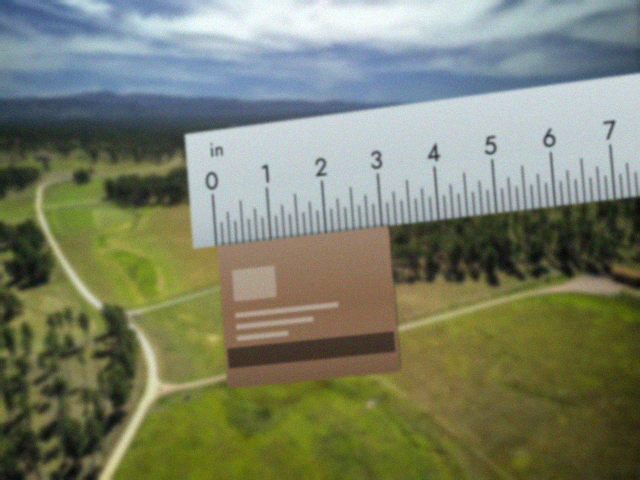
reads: {"value": 3.125, "unit": "in"}
